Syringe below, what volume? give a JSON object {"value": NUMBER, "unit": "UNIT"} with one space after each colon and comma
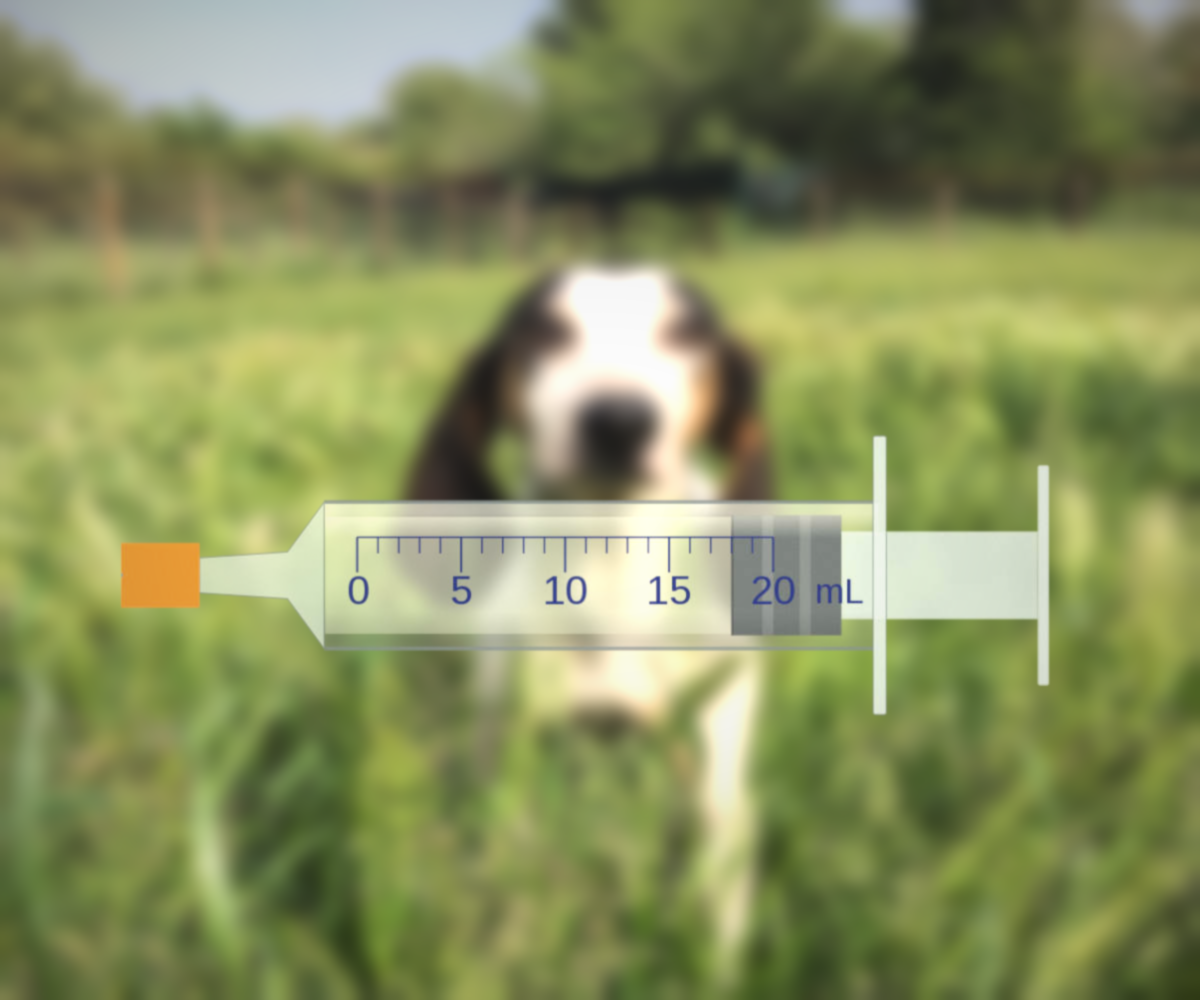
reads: {"value": 18, "unit": "mL"}
